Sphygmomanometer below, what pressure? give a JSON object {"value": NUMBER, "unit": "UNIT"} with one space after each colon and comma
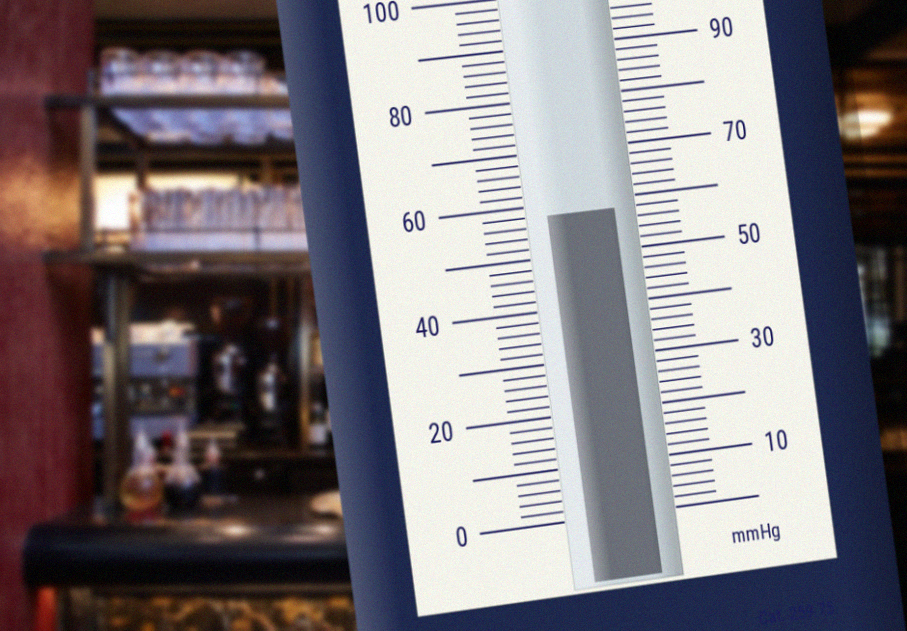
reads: {"value": 58, "unit": "mmHg"}
